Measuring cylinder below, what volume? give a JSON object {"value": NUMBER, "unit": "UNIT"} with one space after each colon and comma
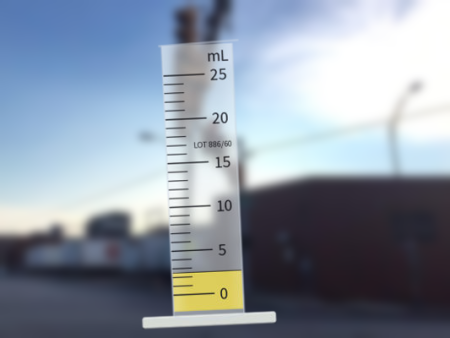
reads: {"value": 2.5, "unit": "mL"}
